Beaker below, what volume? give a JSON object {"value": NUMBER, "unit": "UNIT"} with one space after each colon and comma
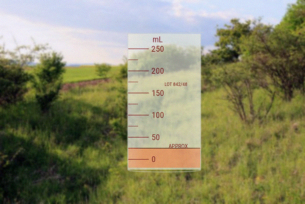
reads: {"value": 25, "unit": "mL"}
